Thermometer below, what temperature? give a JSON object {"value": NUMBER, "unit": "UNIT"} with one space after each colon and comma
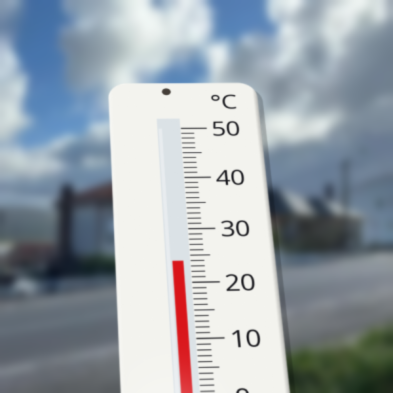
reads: {"value": 24, "unit": "°C"}
